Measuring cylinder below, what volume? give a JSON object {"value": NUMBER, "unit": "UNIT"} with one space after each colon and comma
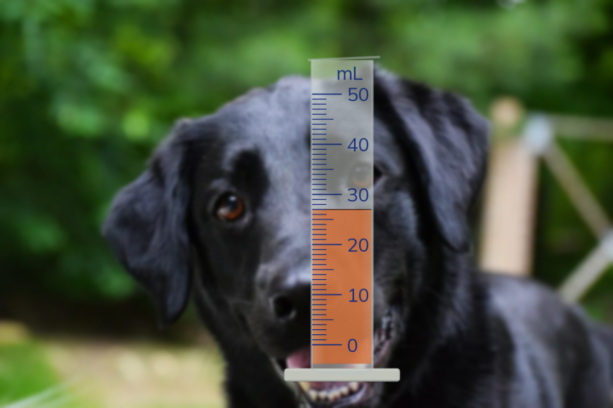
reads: {"value": 27, "unit": "mL"}
